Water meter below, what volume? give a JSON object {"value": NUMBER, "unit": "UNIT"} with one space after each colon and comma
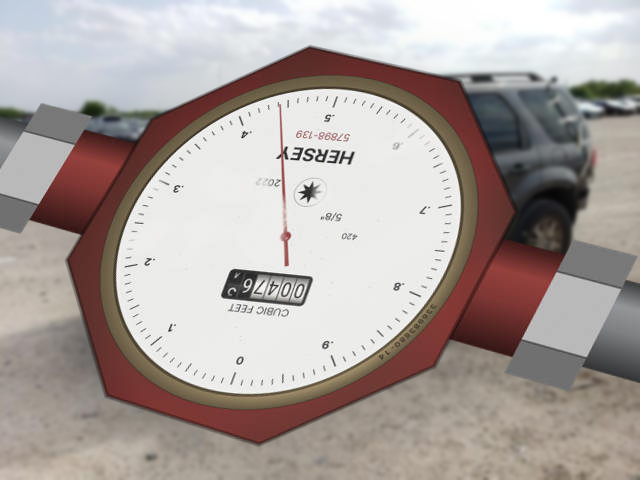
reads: {"value": 4763.44, "unit": "ft³"}
